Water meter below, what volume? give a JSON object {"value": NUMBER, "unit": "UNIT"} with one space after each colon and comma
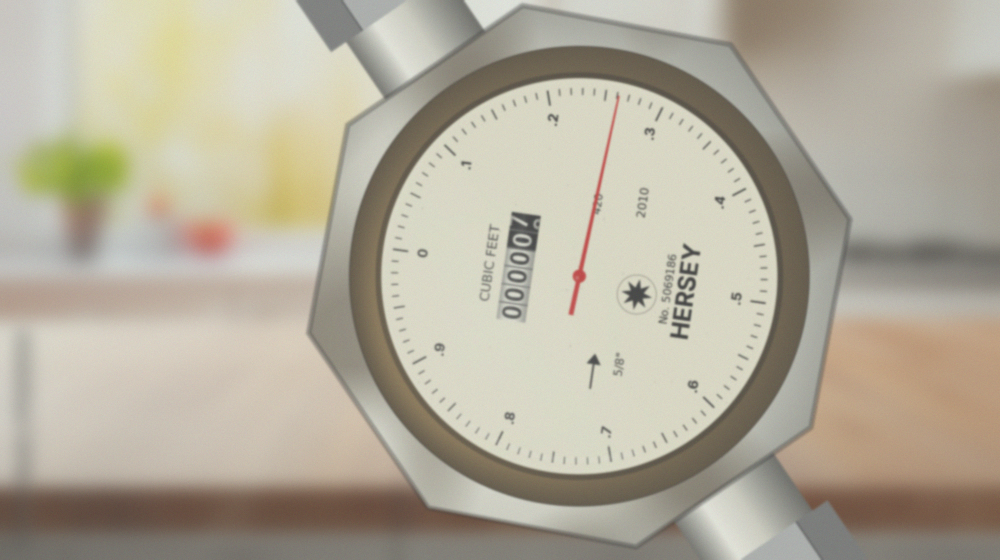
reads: {"value": 7.26, "unit": "ft³"}
